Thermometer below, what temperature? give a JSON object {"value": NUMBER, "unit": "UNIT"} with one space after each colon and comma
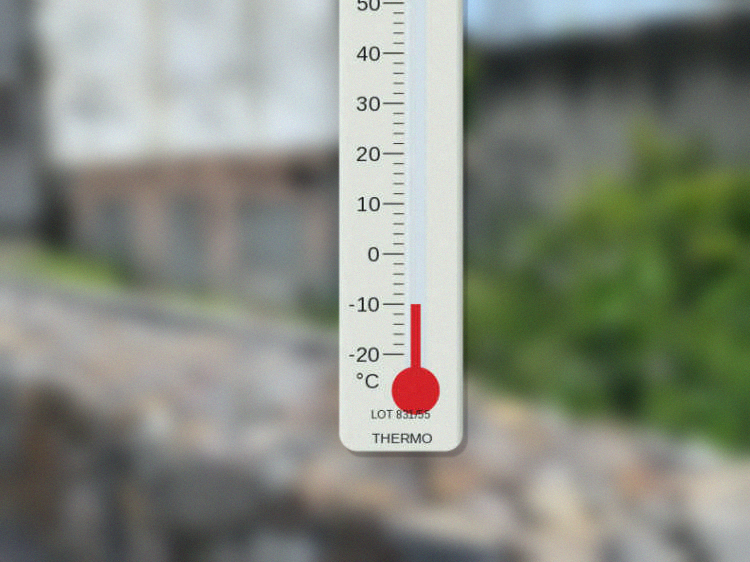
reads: {"value": -10, "unit": "°C"}
